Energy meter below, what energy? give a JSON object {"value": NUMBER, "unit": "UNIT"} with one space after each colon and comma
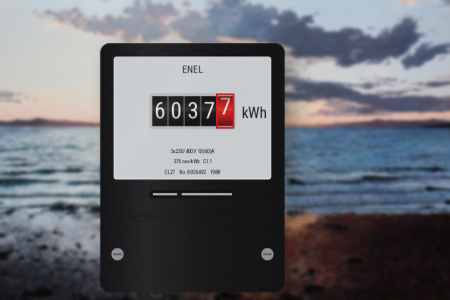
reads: {"value": 6037.7, "unit": "kWh"}
